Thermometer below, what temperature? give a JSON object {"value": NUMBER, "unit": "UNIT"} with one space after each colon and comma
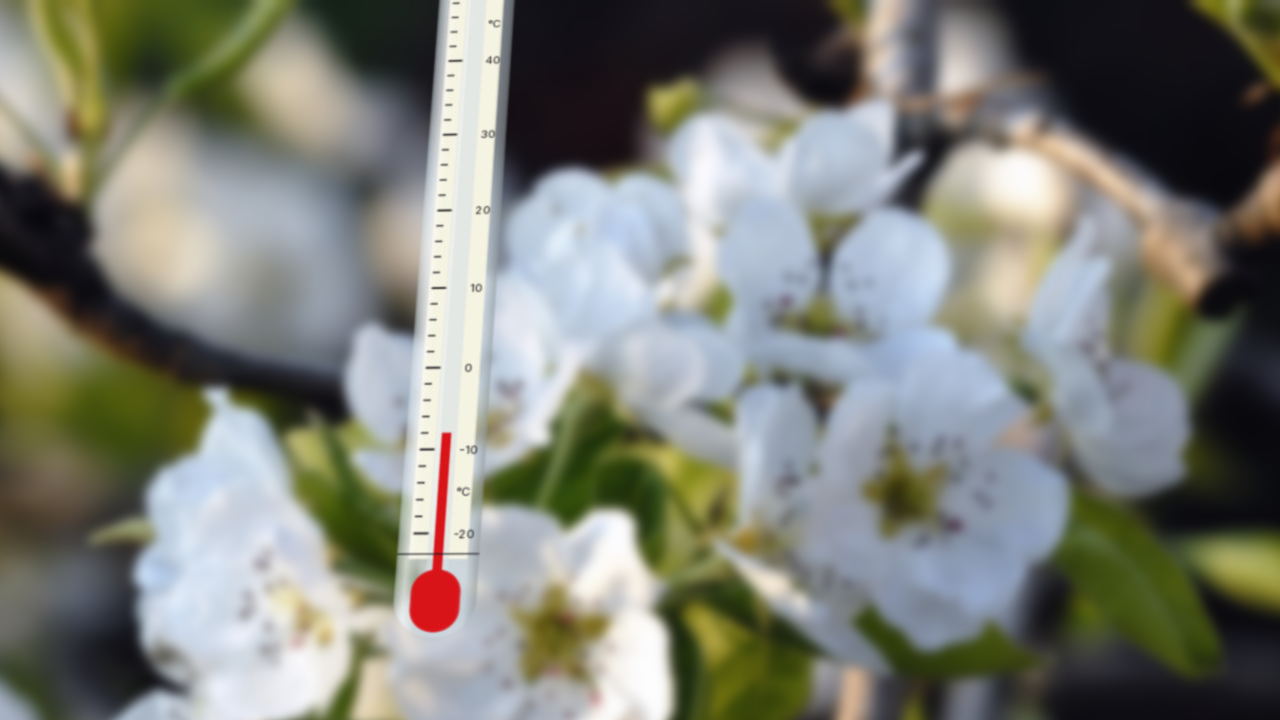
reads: {"value": -8, "unit": "°C"}
